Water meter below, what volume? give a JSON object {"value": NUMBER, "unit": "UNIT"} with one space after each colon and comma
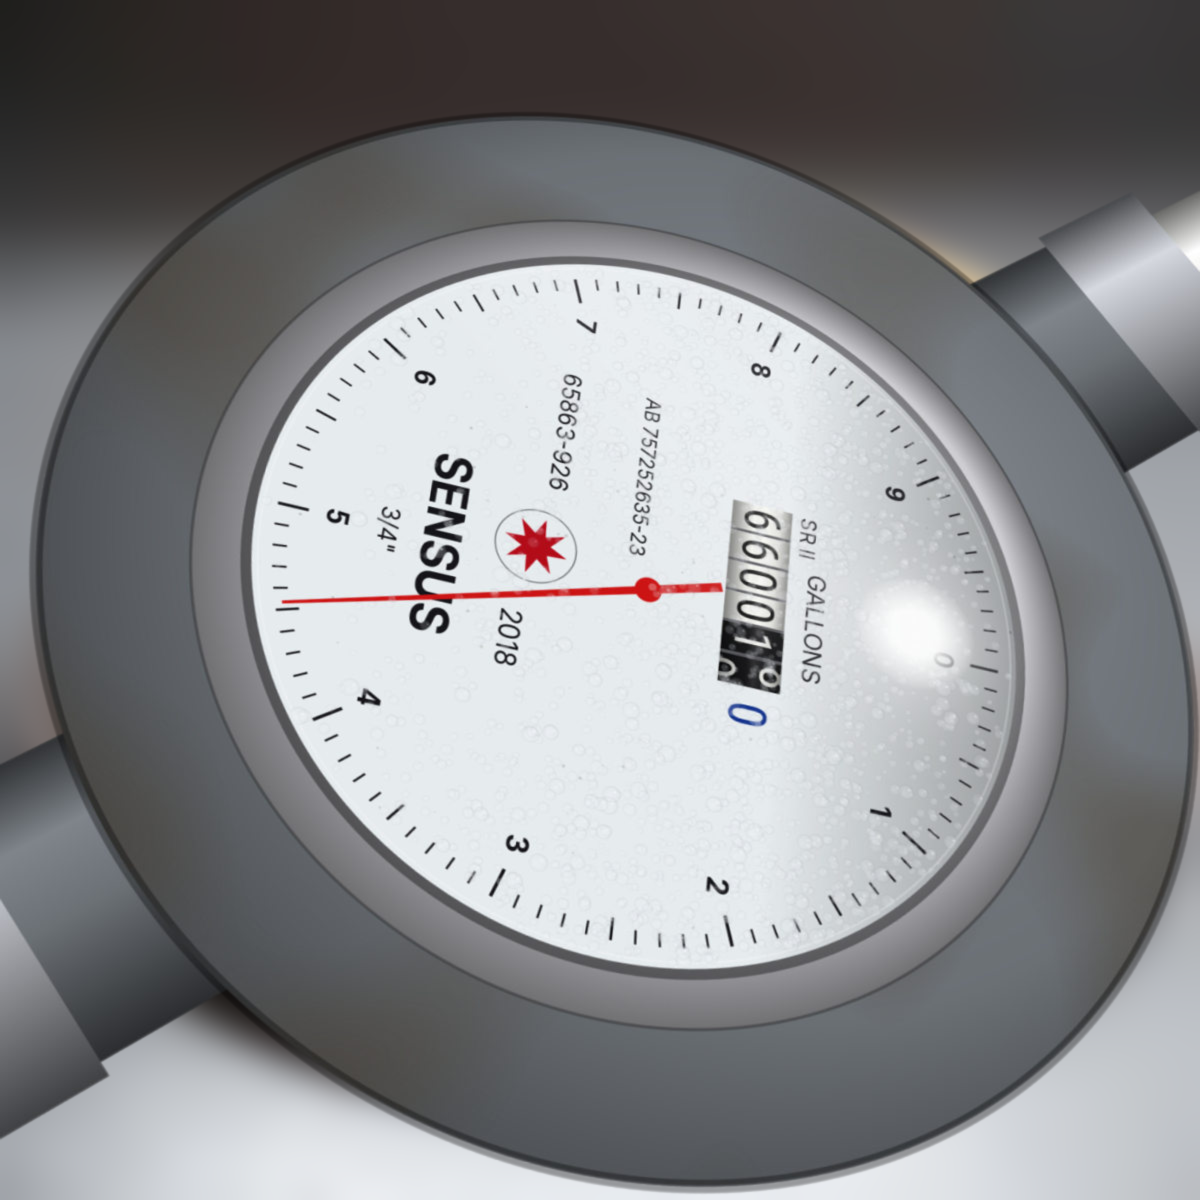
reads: {"value": 6600184.5, "unit": "gal"}
